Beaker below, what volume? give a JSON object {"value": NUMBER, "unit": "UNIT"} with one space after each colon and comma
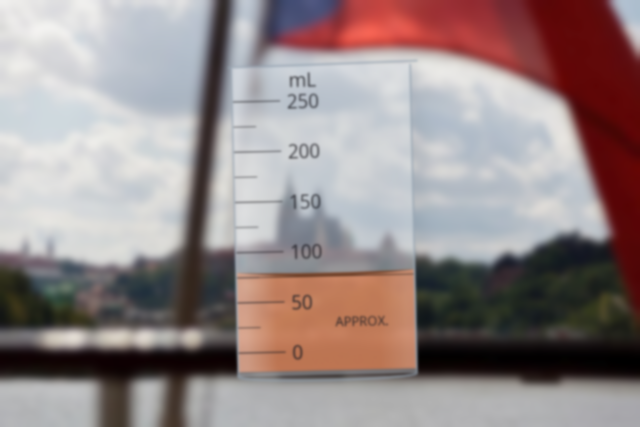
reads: {"value": 75, "unit": "mL"}
